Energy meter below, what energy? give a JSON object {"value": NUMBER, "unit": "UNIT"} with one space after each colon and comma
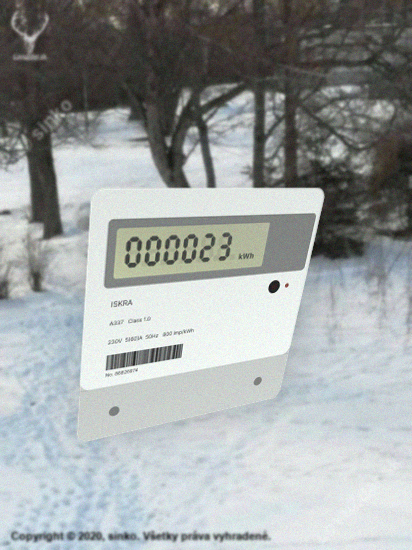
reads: {"value": 23, "unit": "kWh"}
